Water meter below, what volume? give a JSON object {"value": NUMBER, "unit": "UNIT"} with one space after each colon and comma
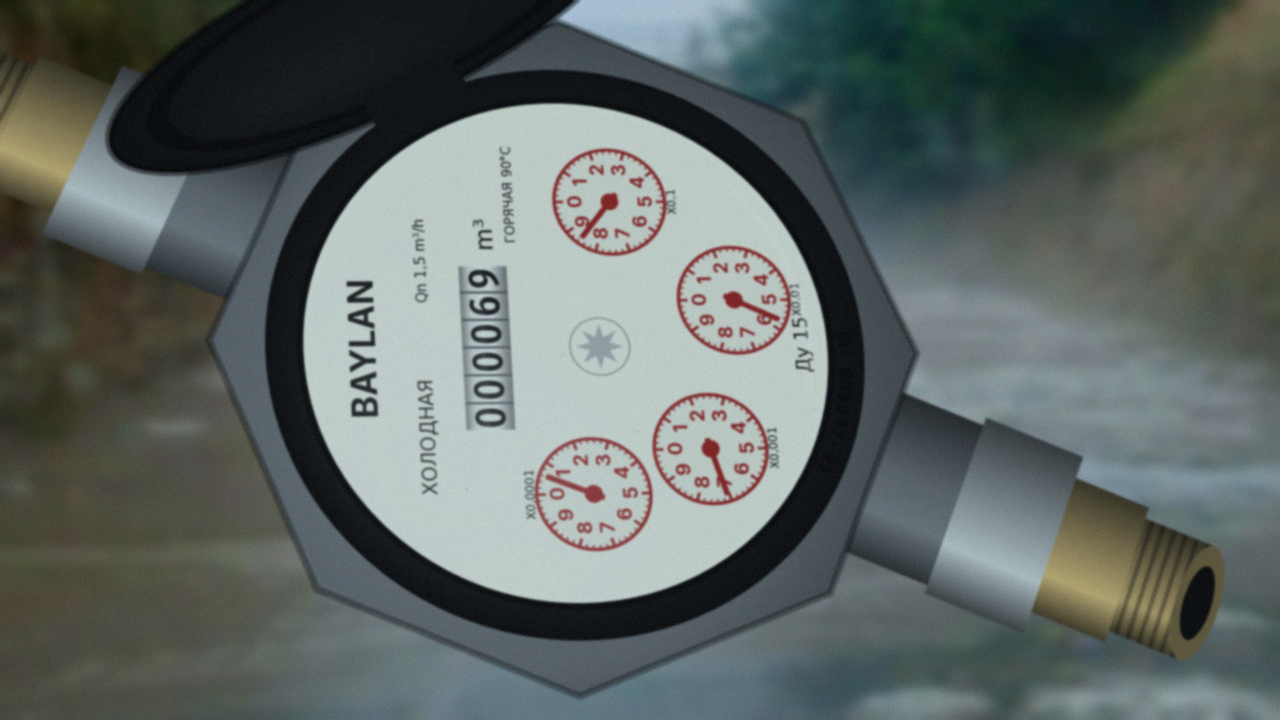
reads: {"value": 69.8570, "unit": "m³"}
